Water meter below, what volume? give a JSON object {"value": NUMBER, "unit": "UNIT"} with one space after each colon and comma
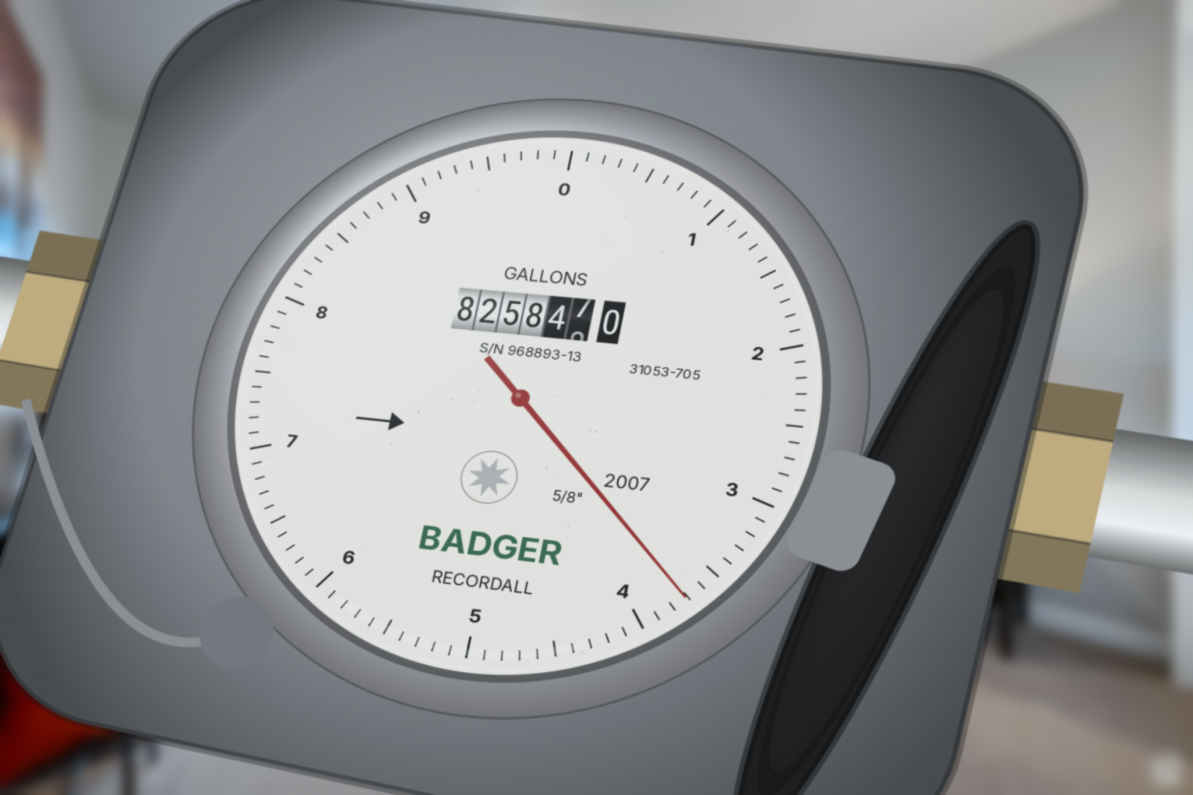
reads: {"value": 8258473.7, "unit": "gal"}
